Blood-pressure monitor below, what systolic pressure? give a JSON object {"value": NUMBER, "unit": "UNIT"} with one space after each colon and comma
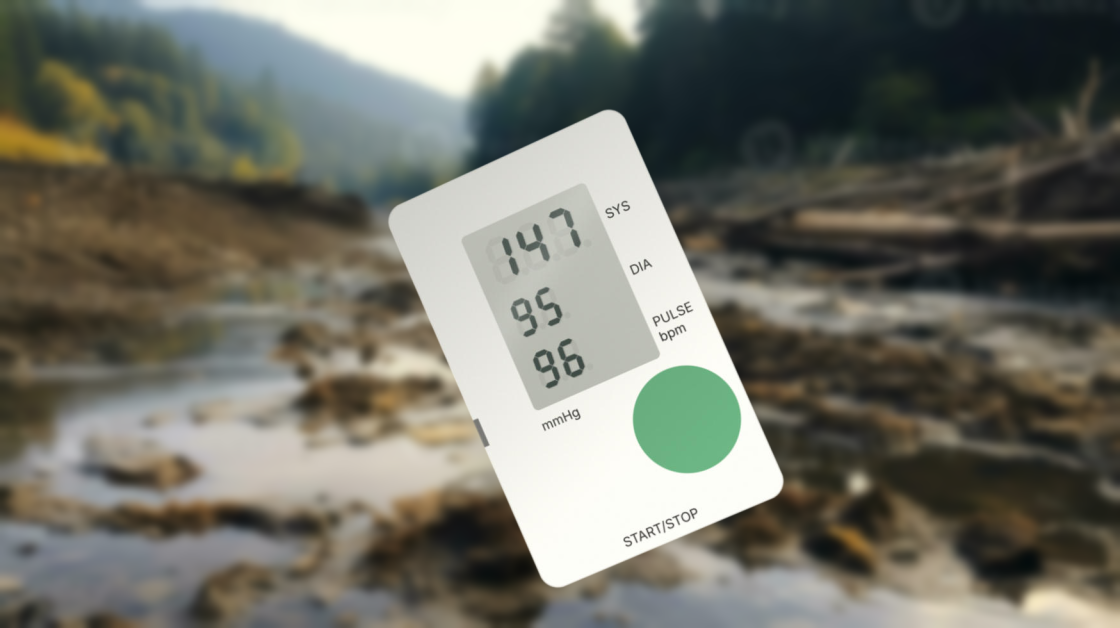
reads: {"value": 147, "unit": "mmHg"}
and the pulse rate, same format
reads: {"value": 96, "unit": "bpm"}
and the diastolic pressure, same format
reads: {"value": 95, "unit": "mmHg"}
